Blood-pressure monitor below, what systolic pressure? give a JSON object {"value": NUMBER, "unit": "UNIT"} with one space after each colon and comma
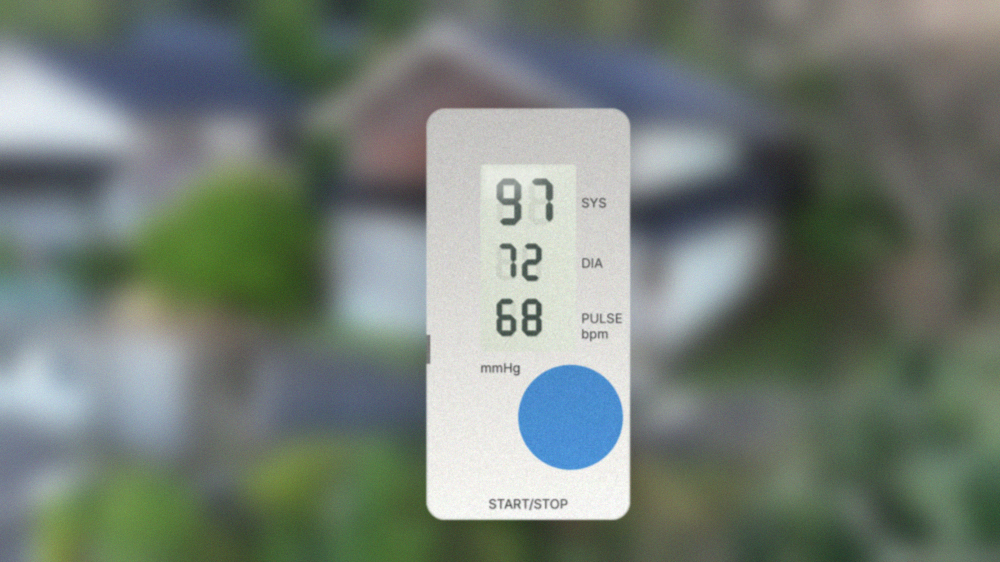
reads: {"value": 97, "unit": "mmHg"}
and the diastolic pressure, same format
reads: {"value": 72, "unit": "mmHg"}
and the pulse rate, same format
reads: {"value": 68, "unit": "bpm"}
